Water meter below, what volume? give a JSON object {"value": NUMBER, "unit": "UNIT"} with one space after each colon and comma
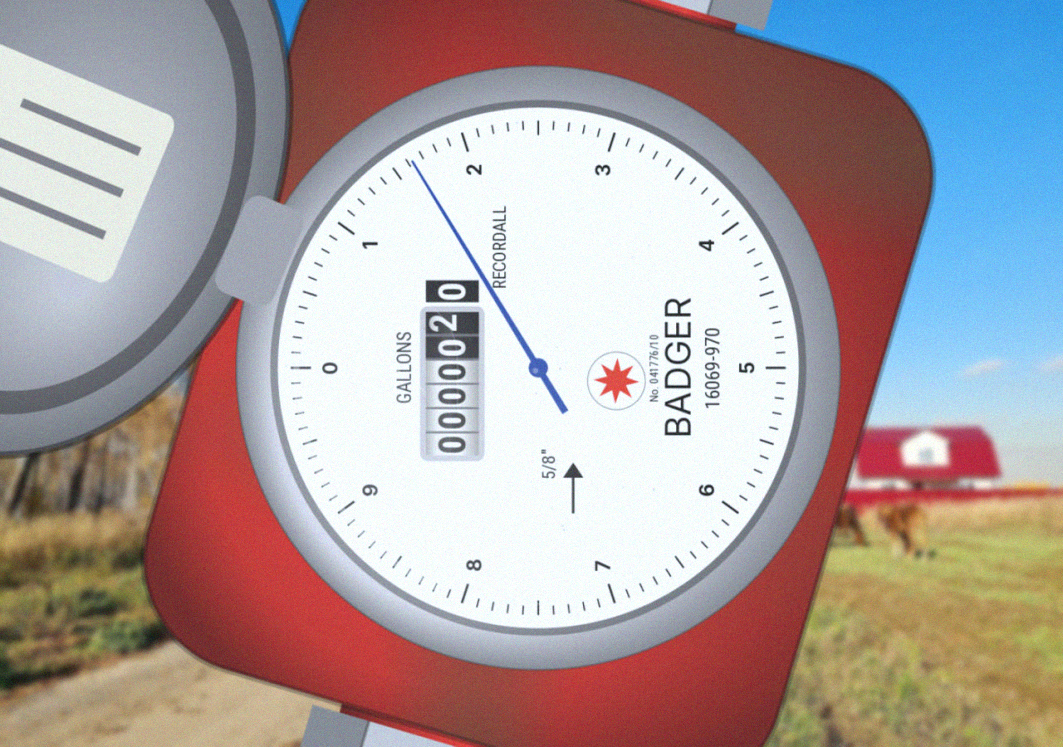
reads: {"value": 21.6, "unit": "gal"}
